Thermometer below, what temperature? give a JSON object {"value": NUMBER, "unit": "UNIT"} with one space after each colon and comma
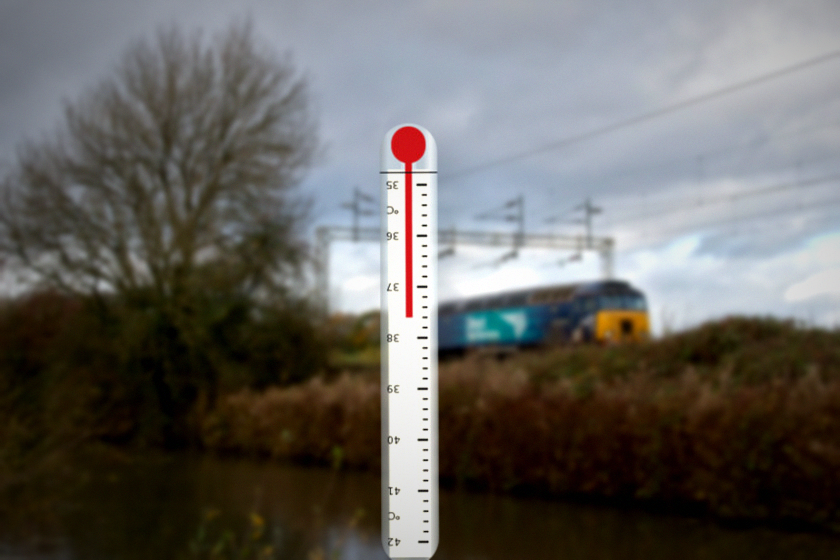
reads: {"value": 37.6, "unit": "°C"}
